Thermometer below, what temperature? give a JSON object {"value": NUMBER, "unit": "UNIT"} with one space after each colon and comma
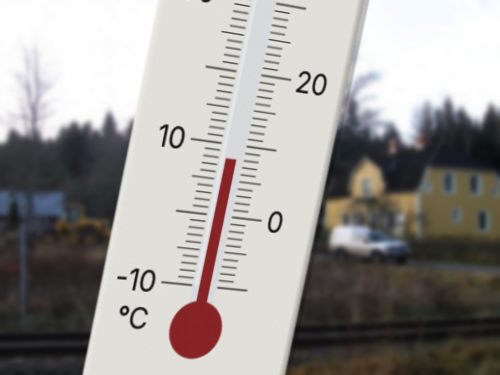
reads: {"value": 8, "unit": "°C"}
